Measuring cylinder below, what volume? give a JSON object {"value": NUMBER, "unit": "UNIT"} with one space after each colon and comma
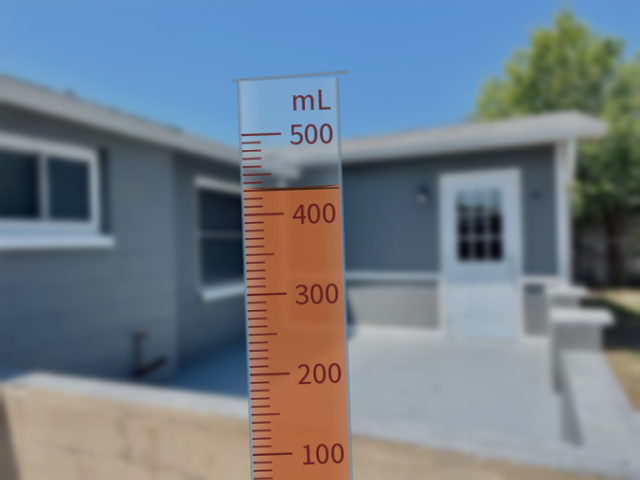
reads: {"value": 430, "unit": "mL"}
